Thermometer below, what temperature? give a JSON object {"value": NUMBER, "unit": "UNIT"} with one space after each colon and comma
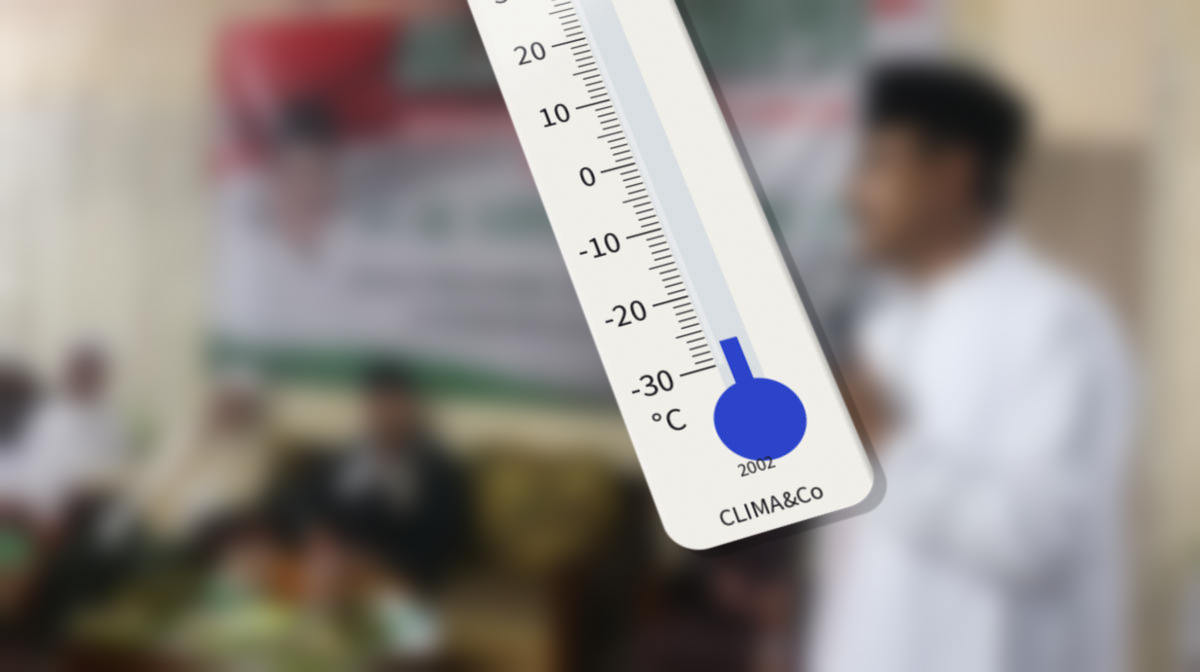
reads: {"value": -27, "unit": "°C"}
